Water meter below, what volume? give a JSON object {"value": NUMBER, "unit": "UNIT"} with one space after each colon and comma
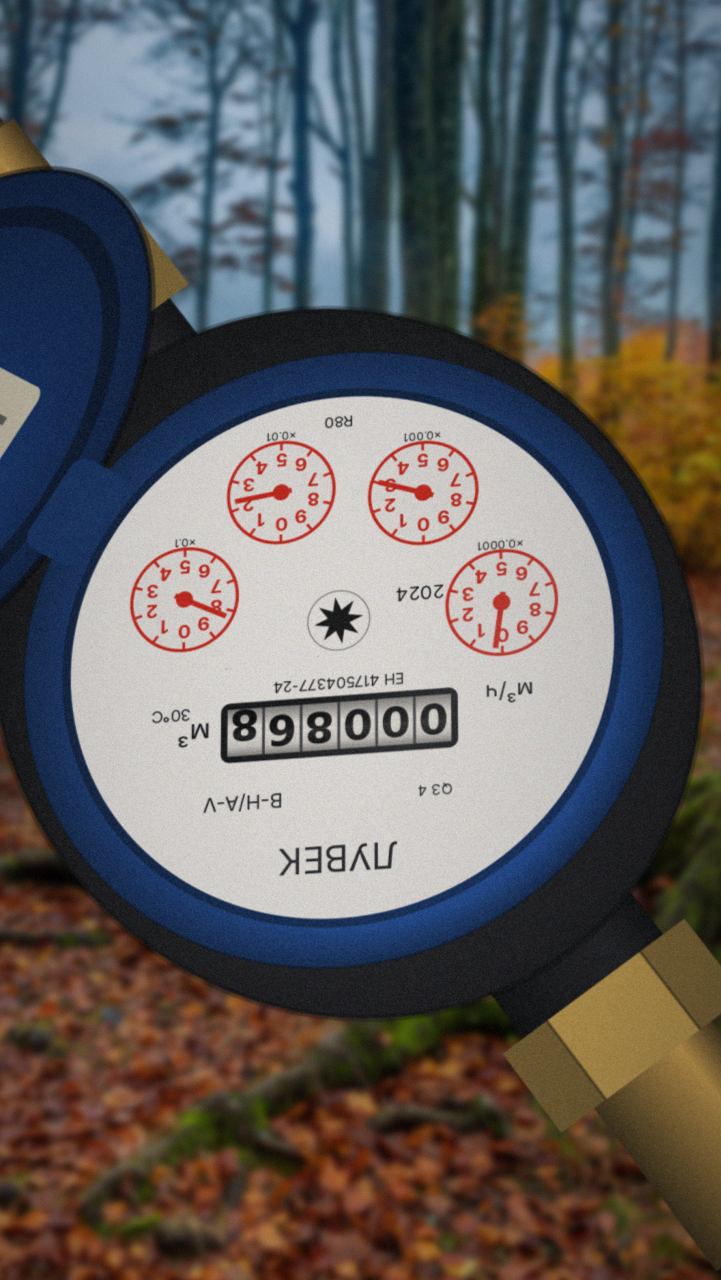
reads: {"value": 867.8230, "unit": "m³"}
